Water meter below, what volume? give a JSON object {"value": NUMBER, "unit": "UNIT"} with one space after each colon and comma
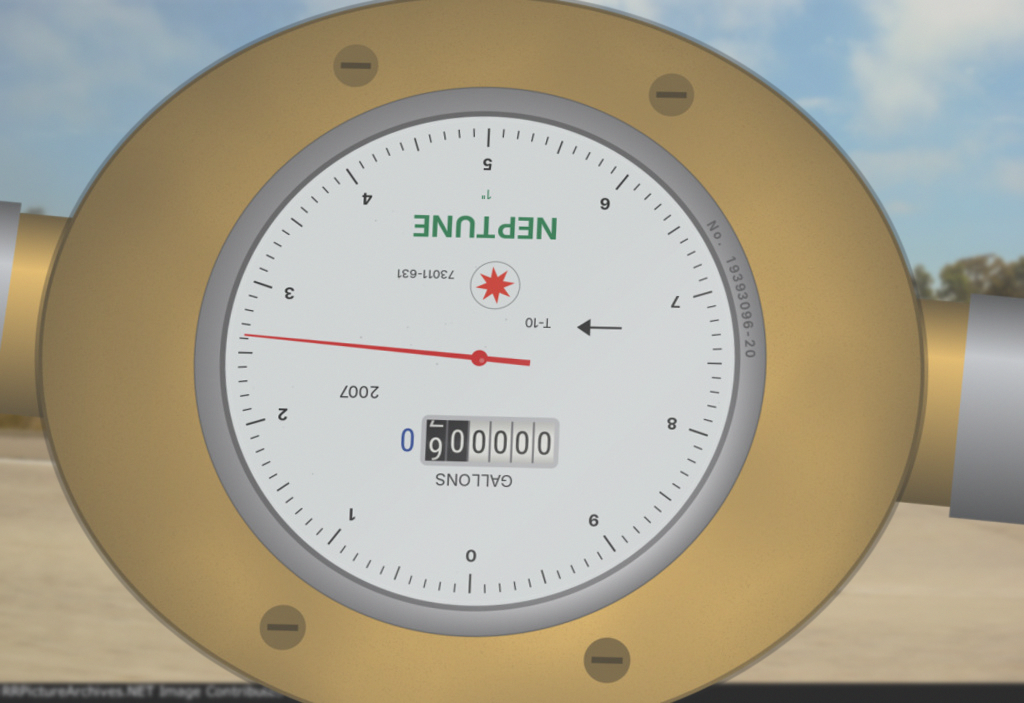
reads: {"value": 62.6, "unit": "gal"}
